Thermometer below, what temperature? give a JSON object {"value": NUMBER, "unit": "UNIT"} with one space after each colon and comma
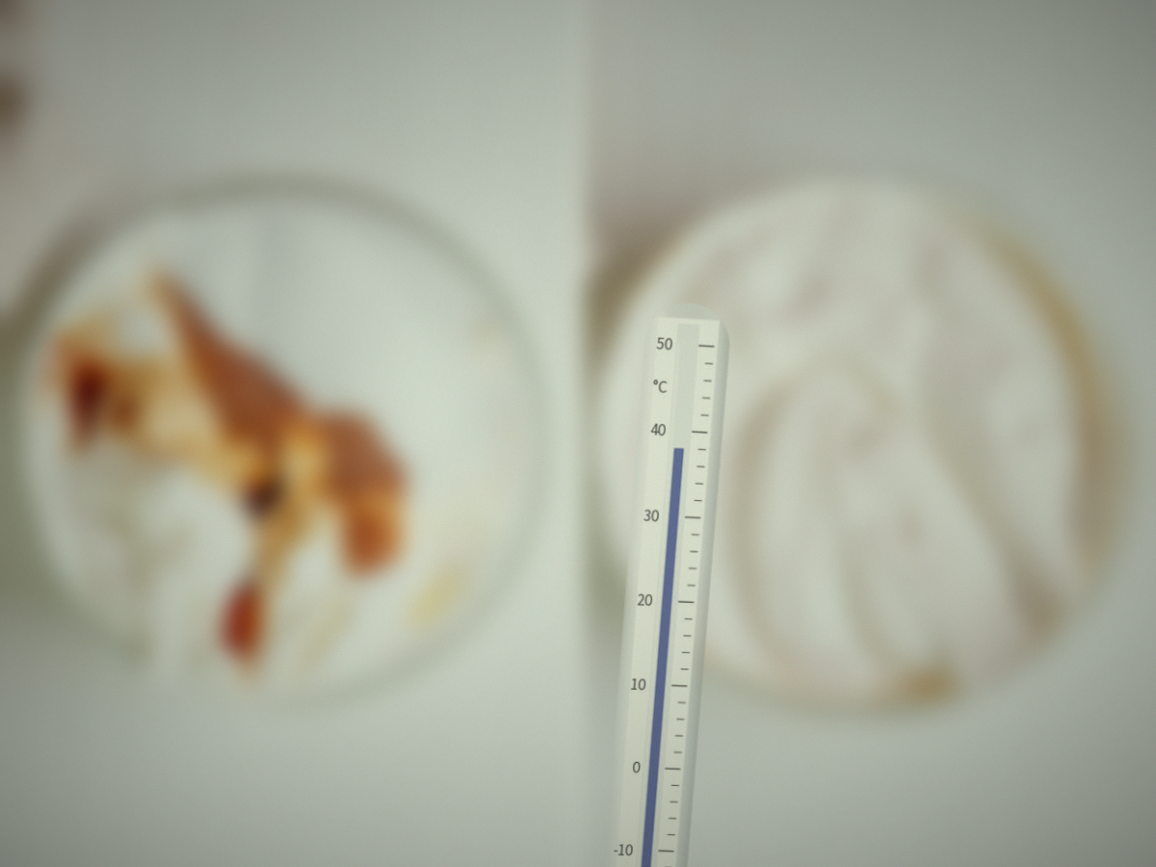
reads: {"value": 38, "unit": "°C"}
